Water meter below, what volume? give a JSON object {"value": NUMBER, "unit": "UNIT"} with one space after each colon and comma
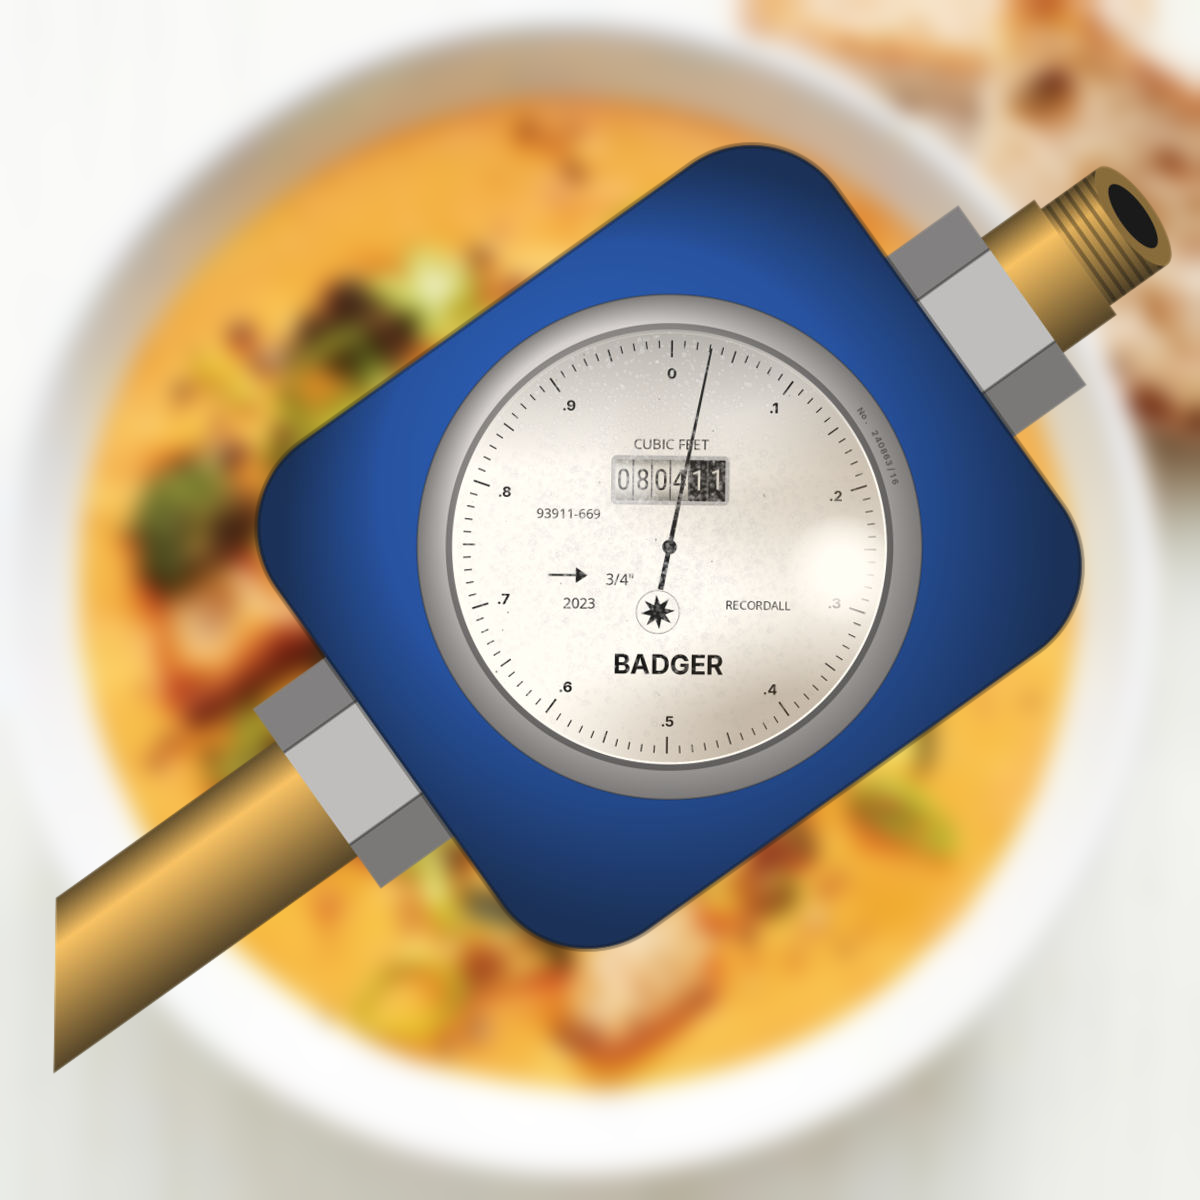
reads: {"value": 80411.03, "unit": "ft³"}
